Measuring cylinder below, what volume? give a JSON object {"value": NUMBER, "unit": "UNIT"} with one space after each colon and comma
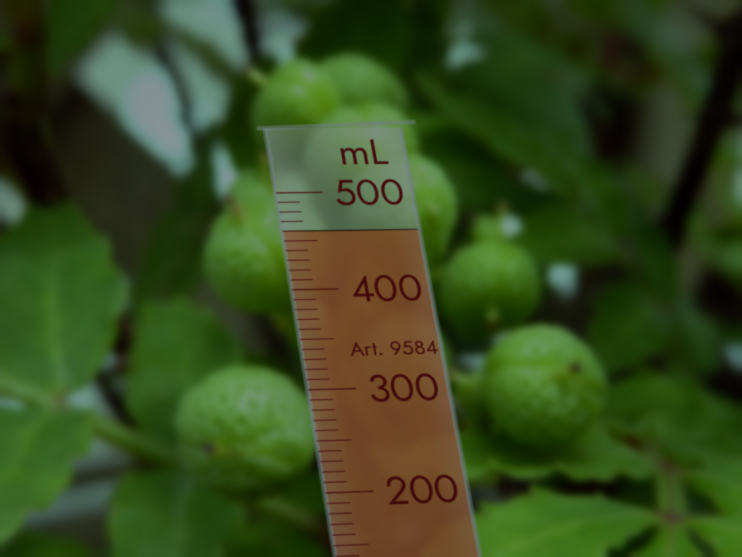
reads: {"value": 460, "unit": "mL"}
